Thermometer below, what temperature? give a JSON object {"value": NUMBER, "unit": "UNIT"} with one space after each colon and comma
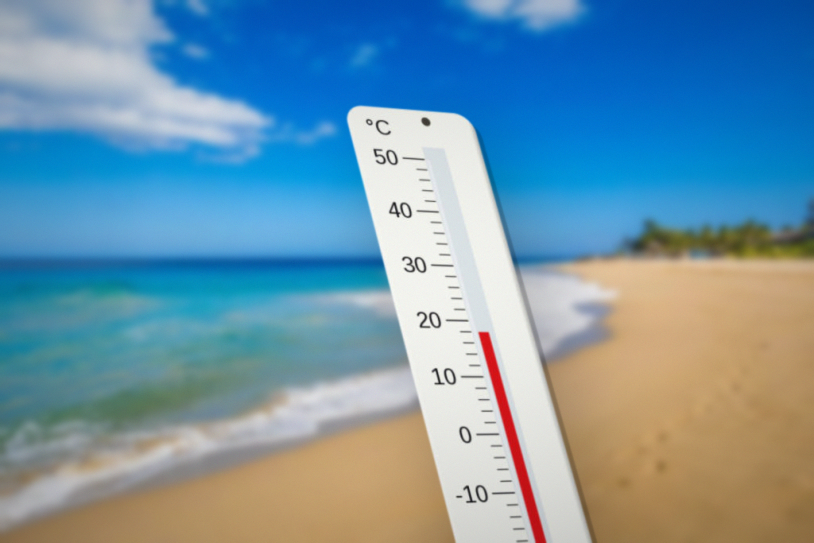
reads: {"value": 18, "unit": "°C"}
